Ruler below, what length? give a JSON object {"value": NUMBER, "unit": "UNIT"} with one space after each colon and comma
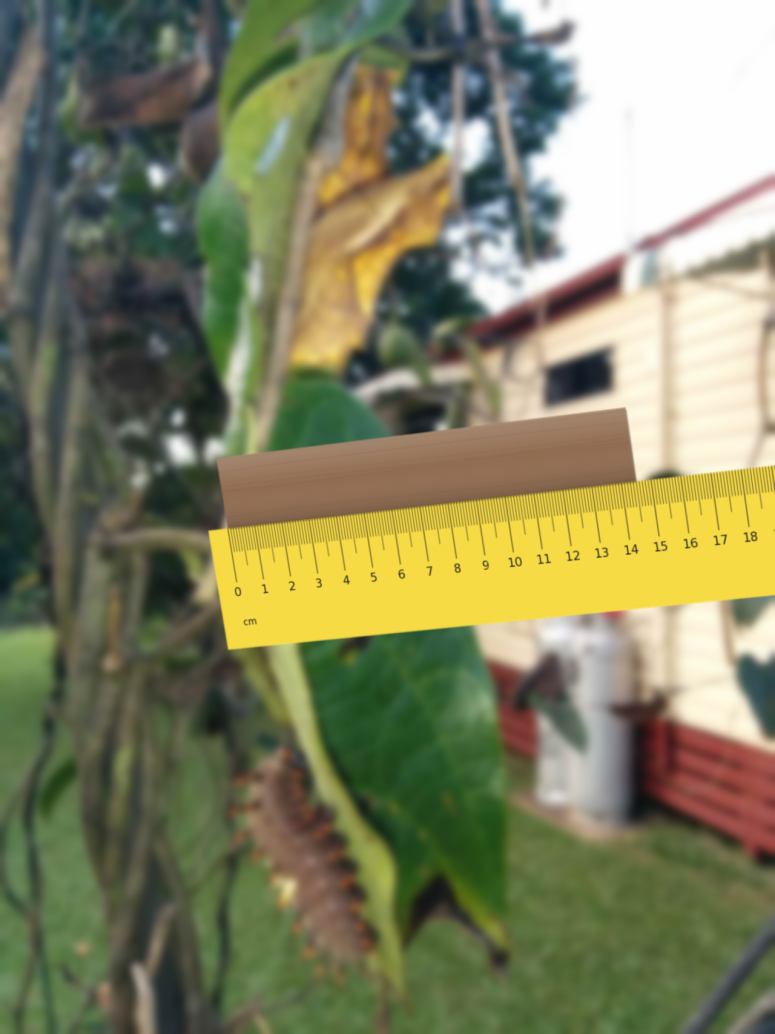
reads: {"value": 14.5, "unit": "cm"}
